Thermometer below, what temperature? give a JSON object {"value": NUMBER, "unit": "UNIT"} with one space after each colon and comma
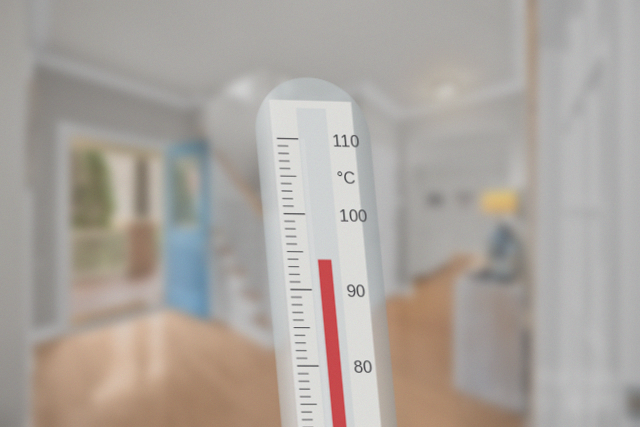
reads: {"value": 94, "unit": "°C"}
